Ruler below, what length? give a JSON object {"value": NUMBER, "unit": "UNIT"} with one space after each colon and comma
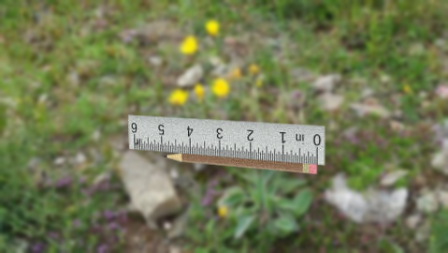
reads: {"value": 5, "unit": "in"}
